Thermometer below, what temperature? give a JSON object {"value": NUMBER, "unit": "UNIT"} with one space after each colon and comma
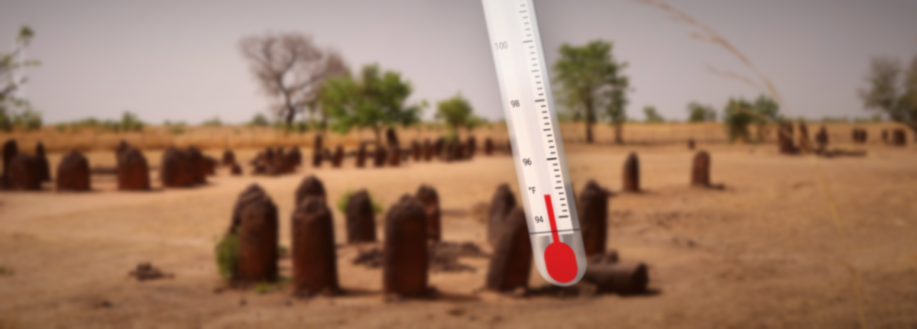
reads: {"value": 94.8, "unit": "°F"}
